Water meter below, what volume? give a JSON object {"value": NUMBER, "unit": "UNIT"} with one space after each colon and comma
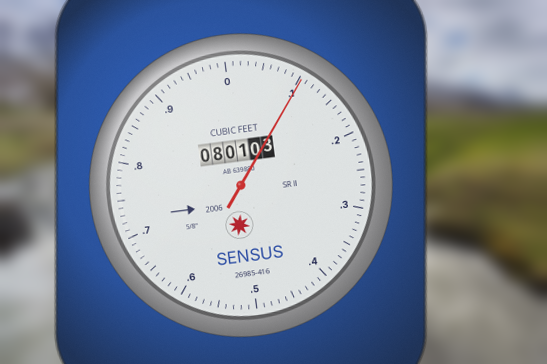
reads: {"value": 80103.10, "unit": "ft³"}
